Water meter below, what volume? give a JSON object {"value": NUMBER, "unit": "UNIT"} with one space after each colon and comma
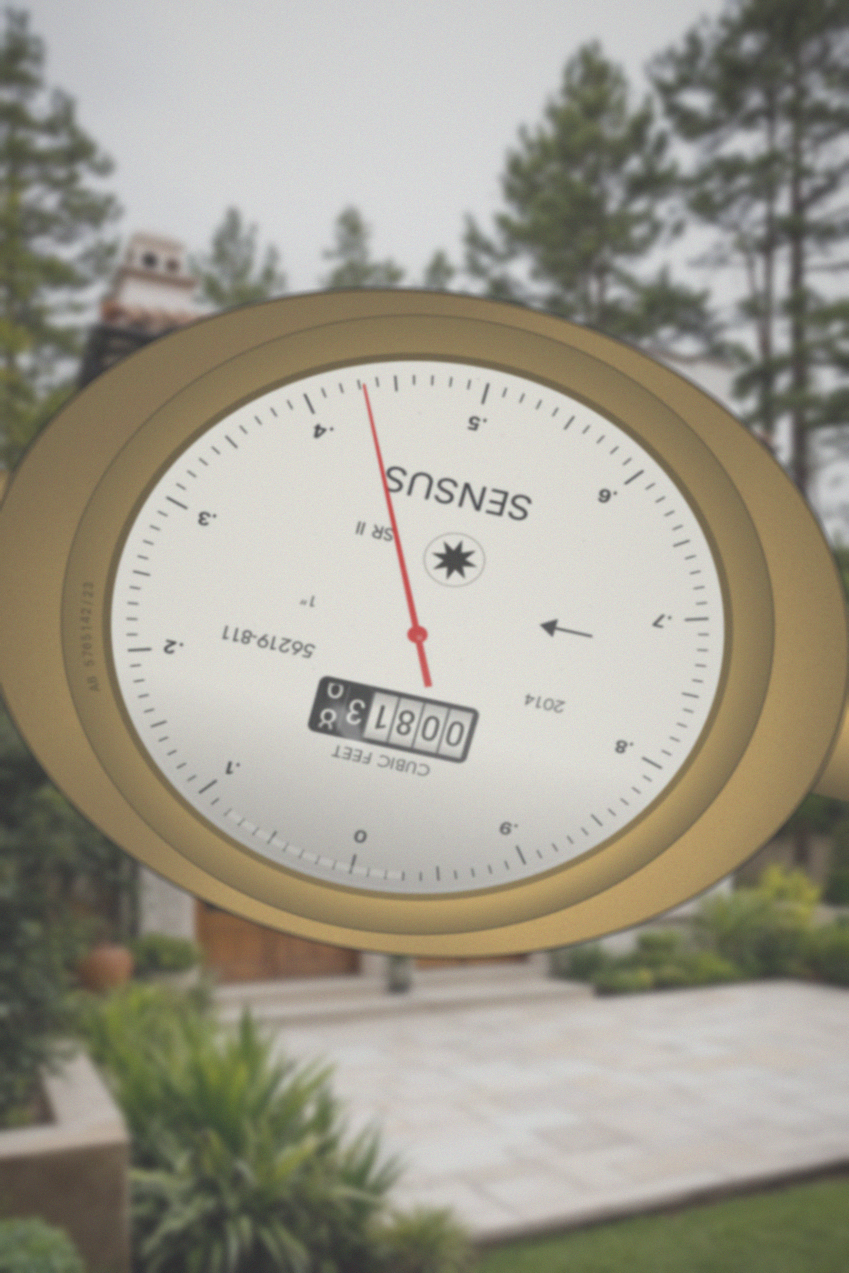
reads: {"value": 8138.43, "unit": "ft³"}
